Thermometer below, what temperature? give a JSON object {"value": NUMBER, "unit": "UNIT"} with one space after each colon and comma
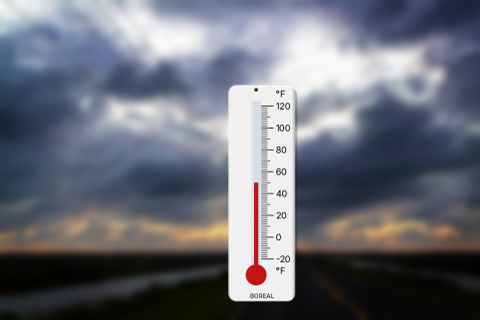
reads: {"value": 50, "unit": "°F"}
